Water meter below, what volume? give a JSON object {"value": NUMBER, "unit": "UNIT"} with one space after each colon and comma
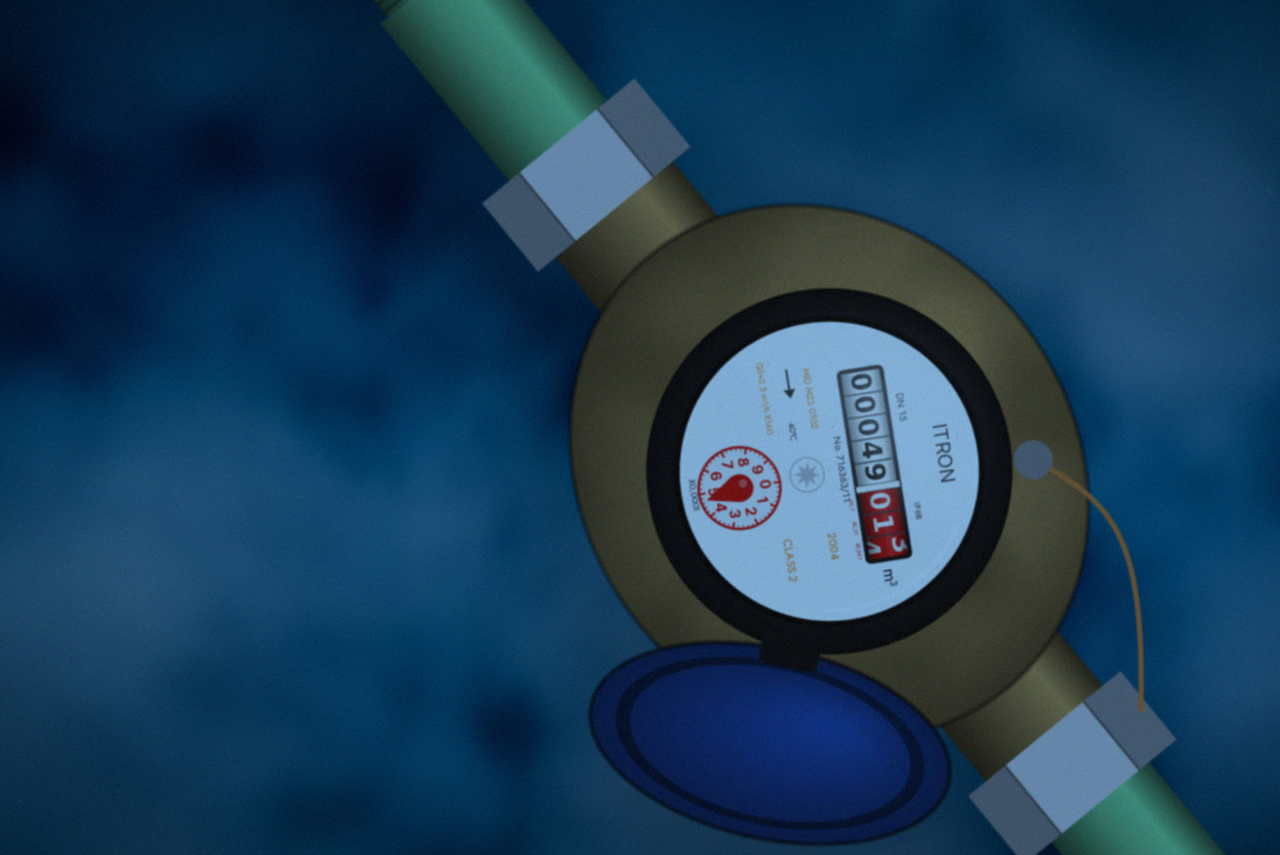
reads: {"value": 49.0134, "unit": "m³"}
